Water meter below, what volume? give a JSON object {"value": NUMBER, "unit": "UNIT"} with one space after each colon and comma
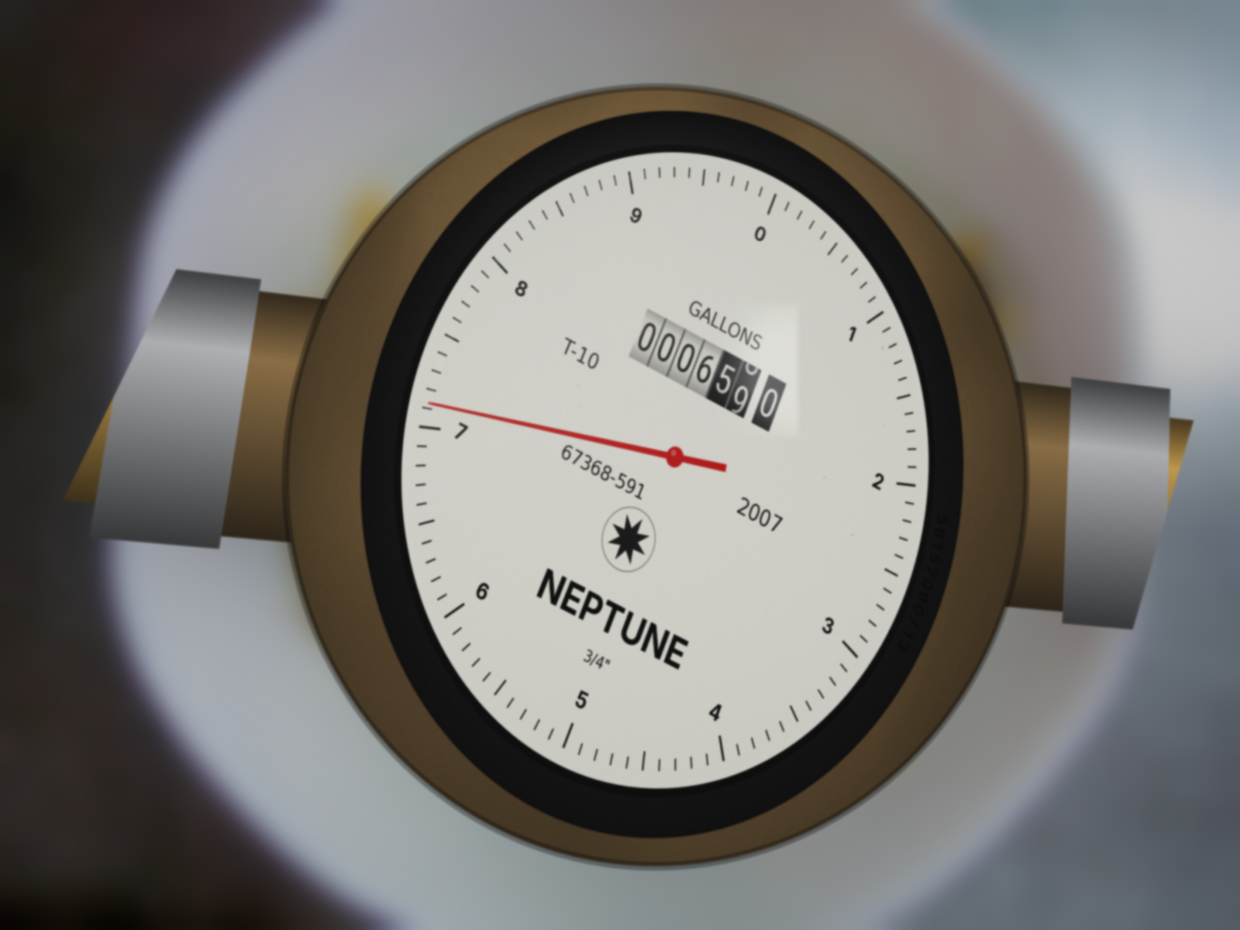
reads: {"value": 6587.1, "unit": "gal"}
